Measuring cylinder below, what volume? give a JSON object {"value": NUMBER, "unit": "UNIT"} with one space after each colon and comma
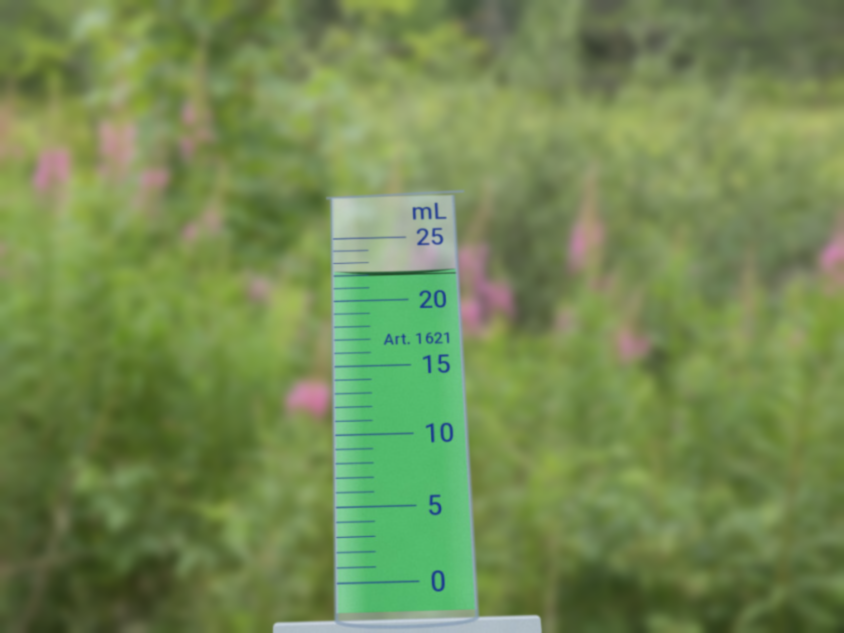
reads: {"value": 22, "unit": "mL"}
